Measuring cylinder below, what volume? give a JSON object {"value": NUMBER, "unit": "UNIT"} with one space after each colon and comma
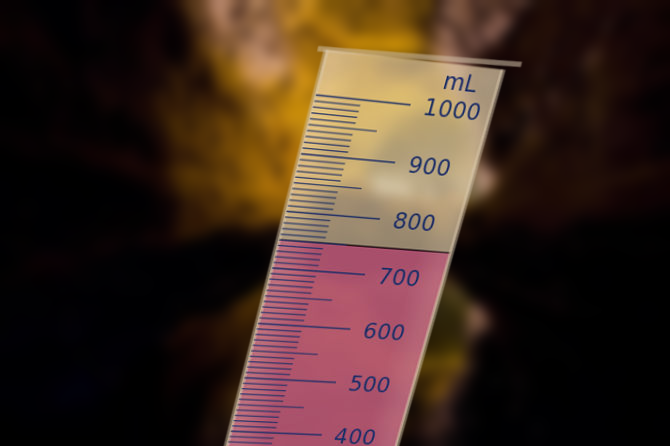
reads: {"value": 750, "unit": "mL"}
